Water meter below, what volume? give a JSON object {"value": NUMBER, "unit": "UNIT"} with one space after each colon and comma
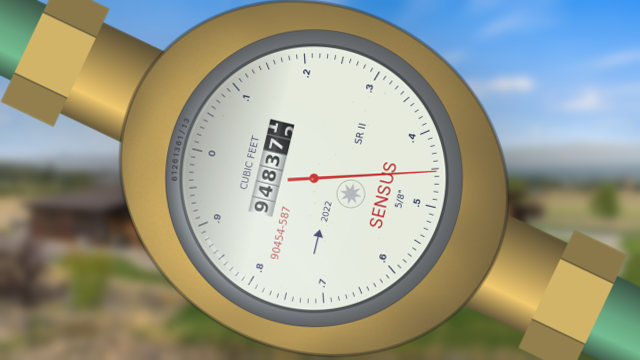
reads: {"value": 948371.45, "unit": "ft³"}
